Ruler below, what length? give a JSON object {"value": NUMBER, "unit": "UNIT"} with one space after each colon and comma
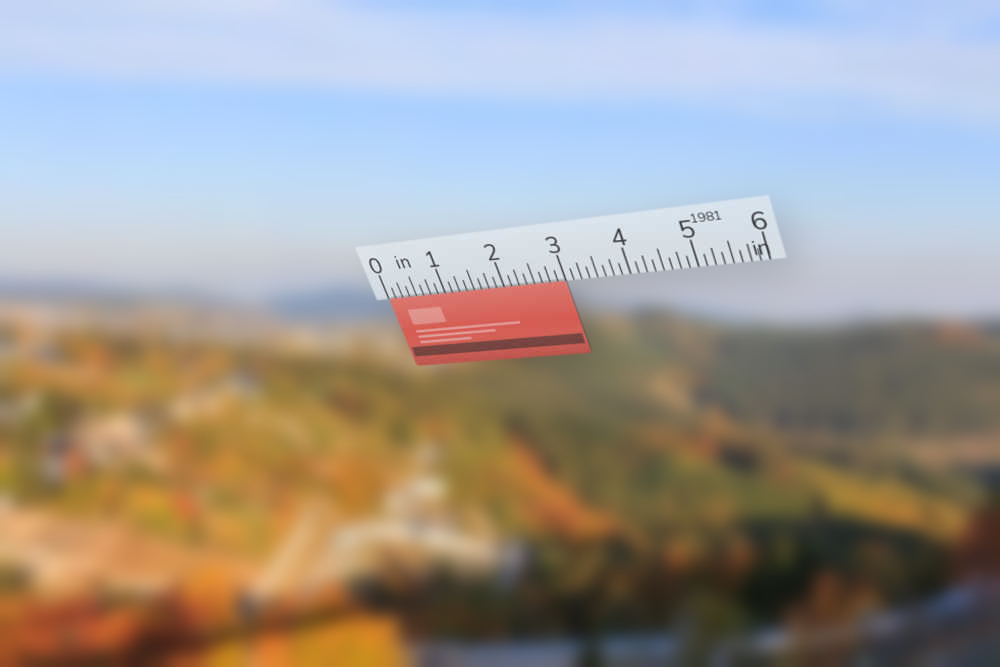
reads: {"value": 3, "unit": "in"}
